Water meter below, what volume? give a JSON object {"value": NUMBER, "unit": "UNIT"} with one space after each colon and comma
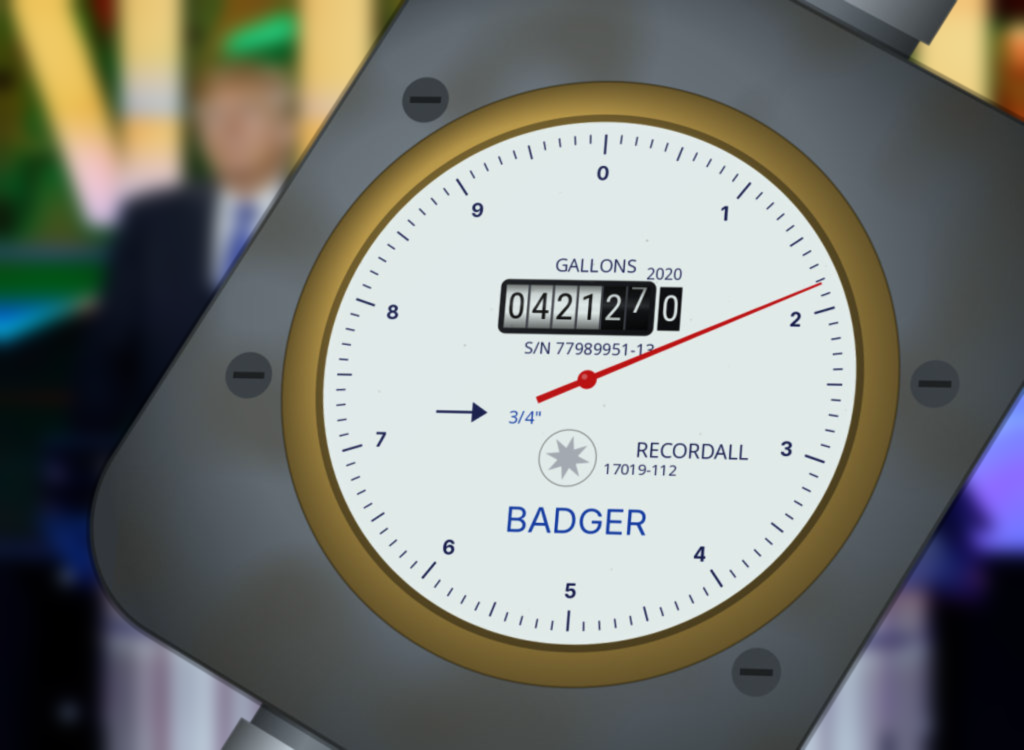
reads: {"value": 421271.8, "unit": "gal"}
